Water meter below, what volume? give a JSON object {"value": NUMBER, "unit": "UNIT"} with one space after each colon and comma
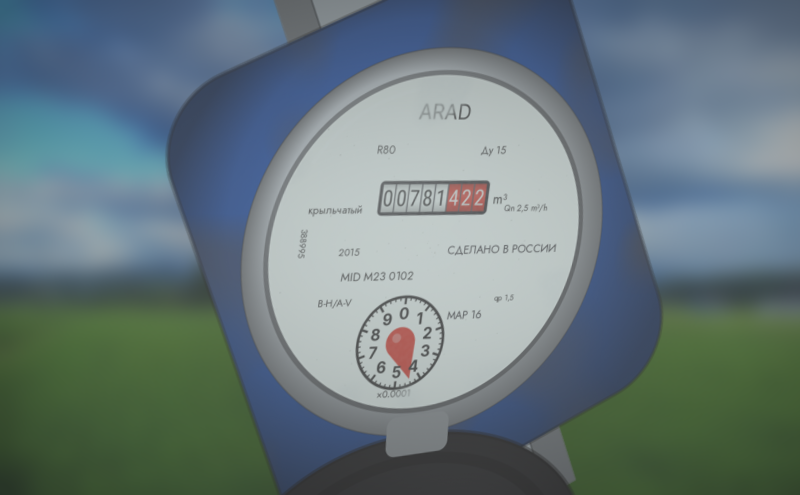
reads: {"value": 781.4224, "unit": "m³"}
